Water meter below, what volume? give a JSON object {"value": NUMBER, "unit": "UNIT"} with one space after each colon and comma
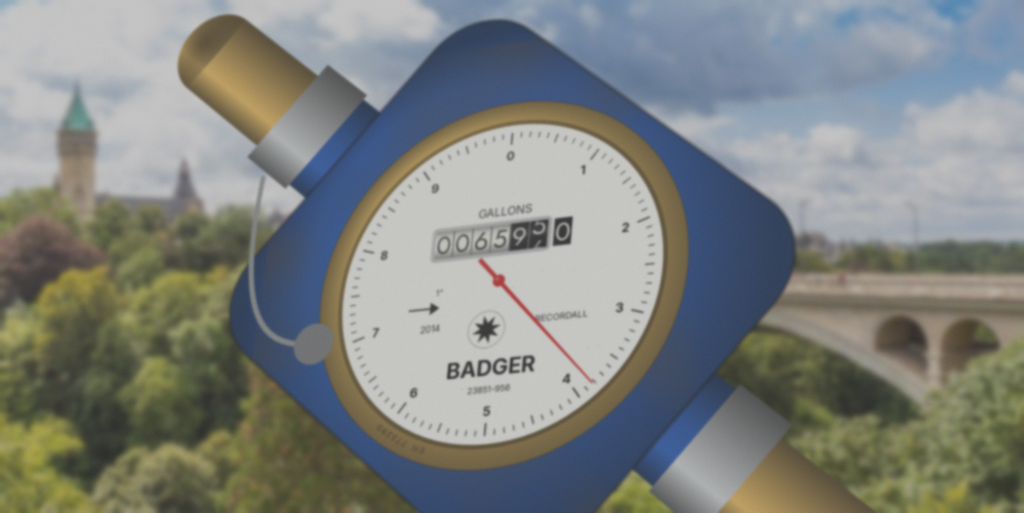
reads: {"value": 65953.8, "unit": "gal"}
